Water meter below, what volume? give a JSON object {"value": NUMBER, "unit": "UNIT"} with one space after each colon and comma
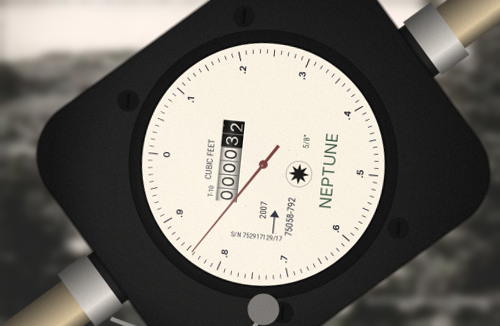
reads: {"value": 31.84, "unit": "ft³"}
